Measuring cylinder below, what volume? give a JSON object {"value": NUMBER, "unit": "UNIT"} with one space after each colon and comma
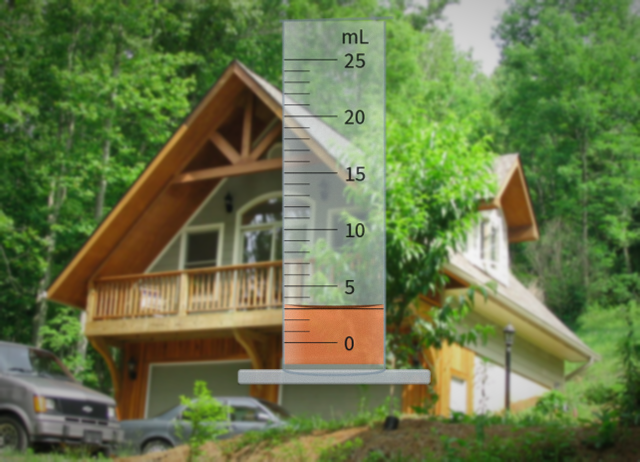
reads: {"value": 3, "unit": "mL"}
